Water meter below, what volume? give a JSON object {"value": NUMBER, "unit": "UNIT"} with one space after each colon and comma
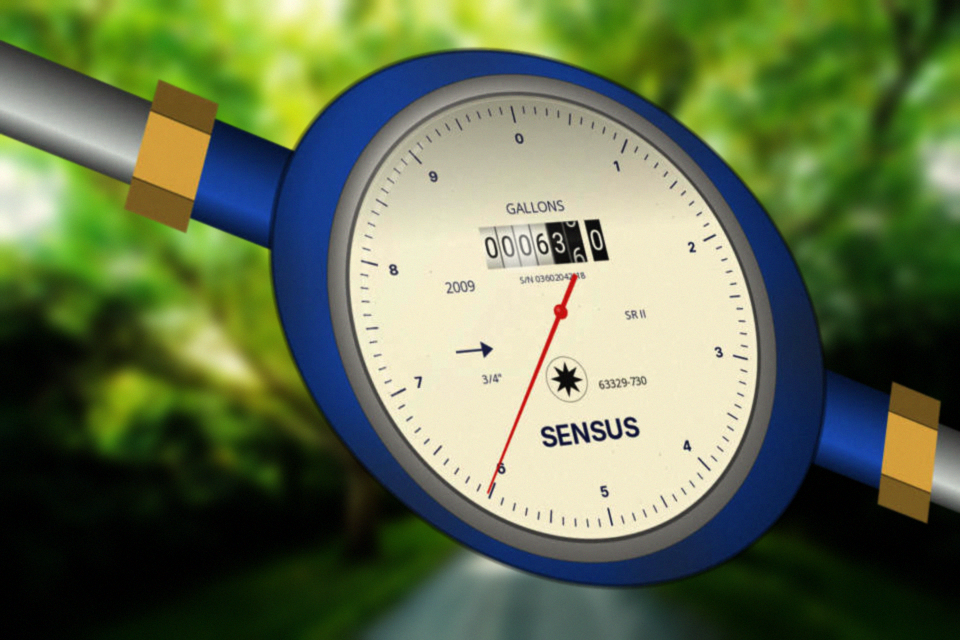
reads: {"value": 6356.0, "unit": "gal"}
